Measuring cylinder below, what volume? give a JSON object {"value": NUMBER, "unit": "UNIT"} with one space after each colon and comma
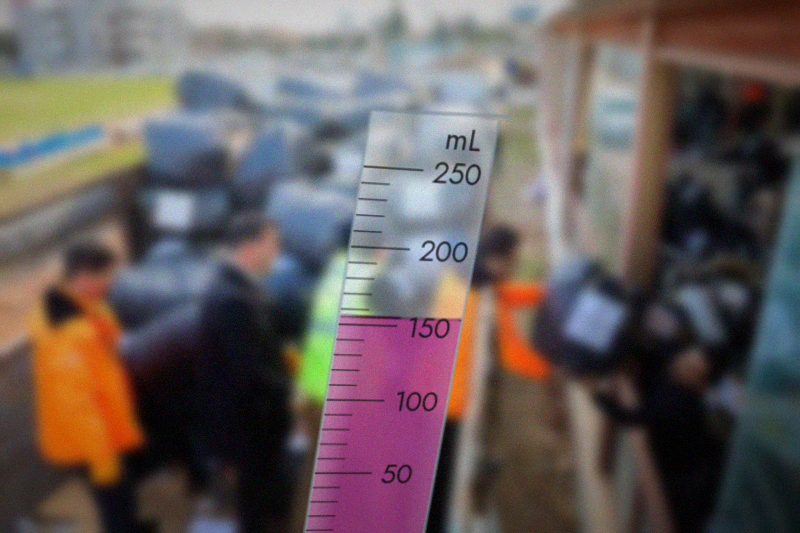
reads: {"value": 155, "unit": "mL"}
